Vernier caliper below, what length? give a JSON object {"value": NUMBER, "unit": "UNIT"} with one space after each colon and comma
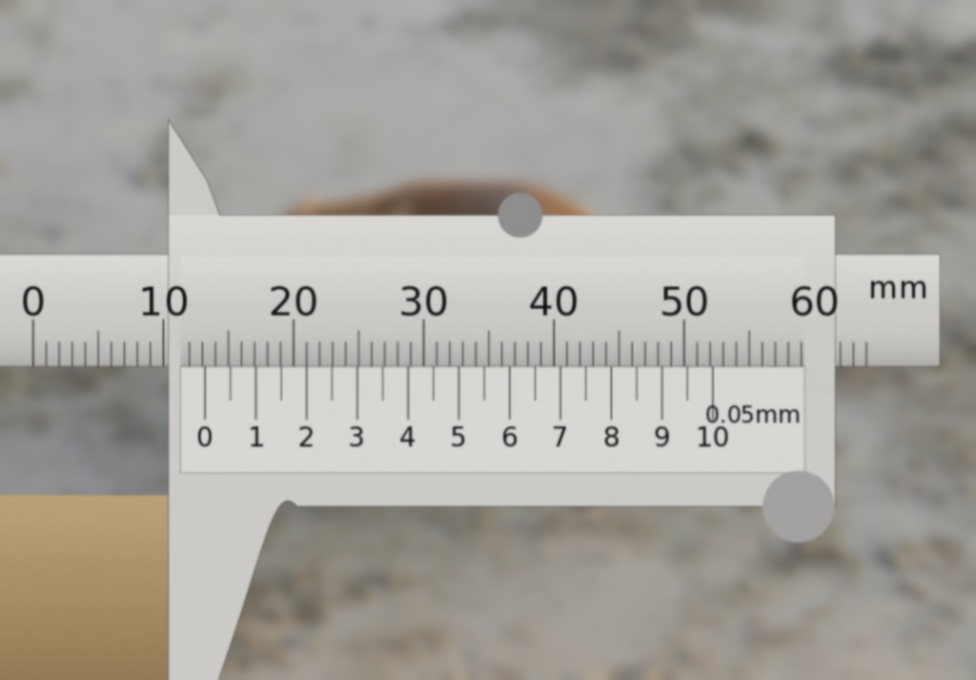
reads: {"value": 13.2, "unit": "mm"}
